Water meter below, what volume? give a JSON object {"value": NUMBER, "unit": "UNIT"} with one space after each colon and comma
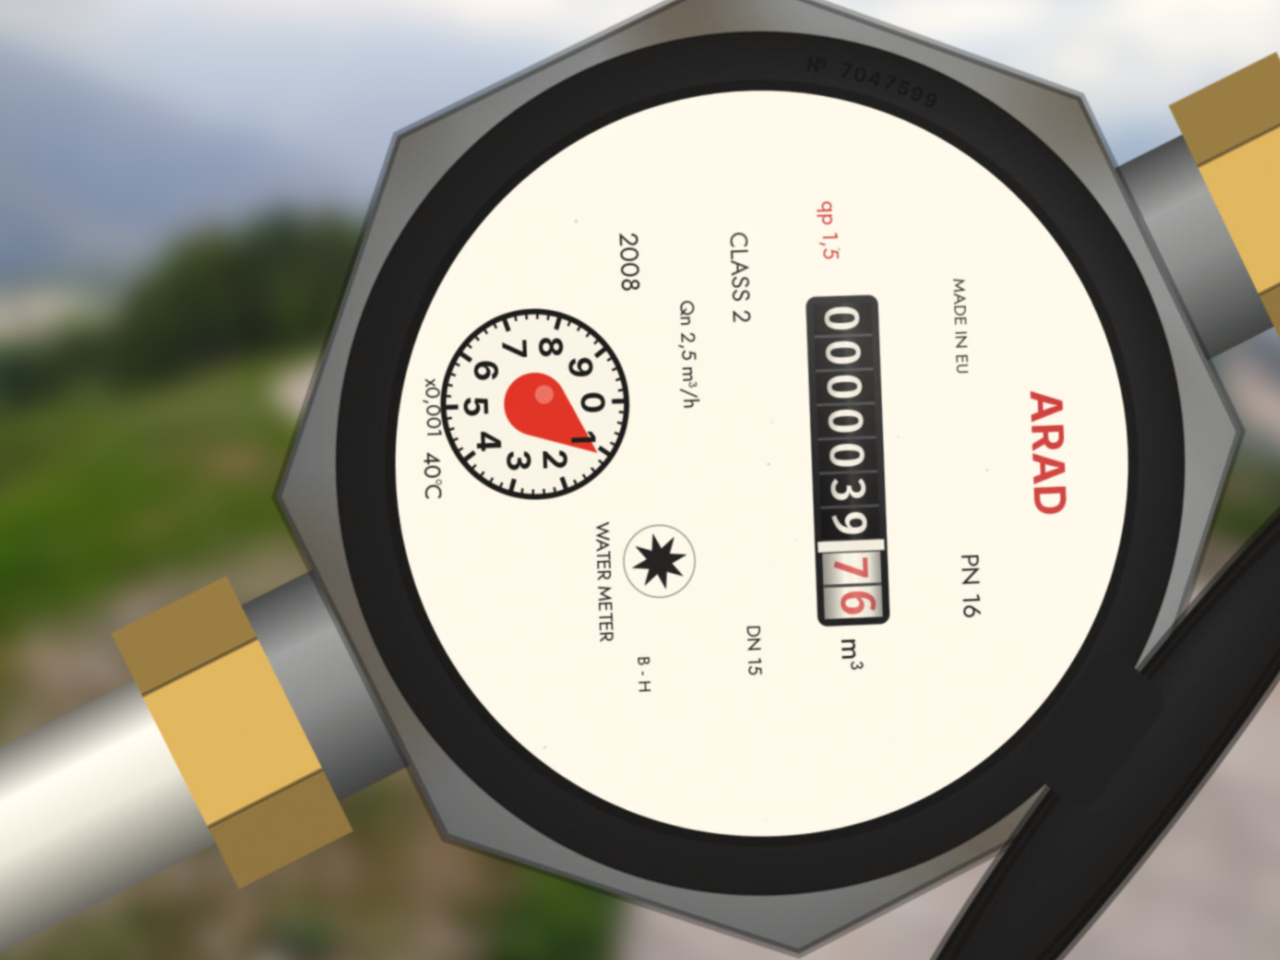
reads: {"value": 39.761, "unit": "m³"}
